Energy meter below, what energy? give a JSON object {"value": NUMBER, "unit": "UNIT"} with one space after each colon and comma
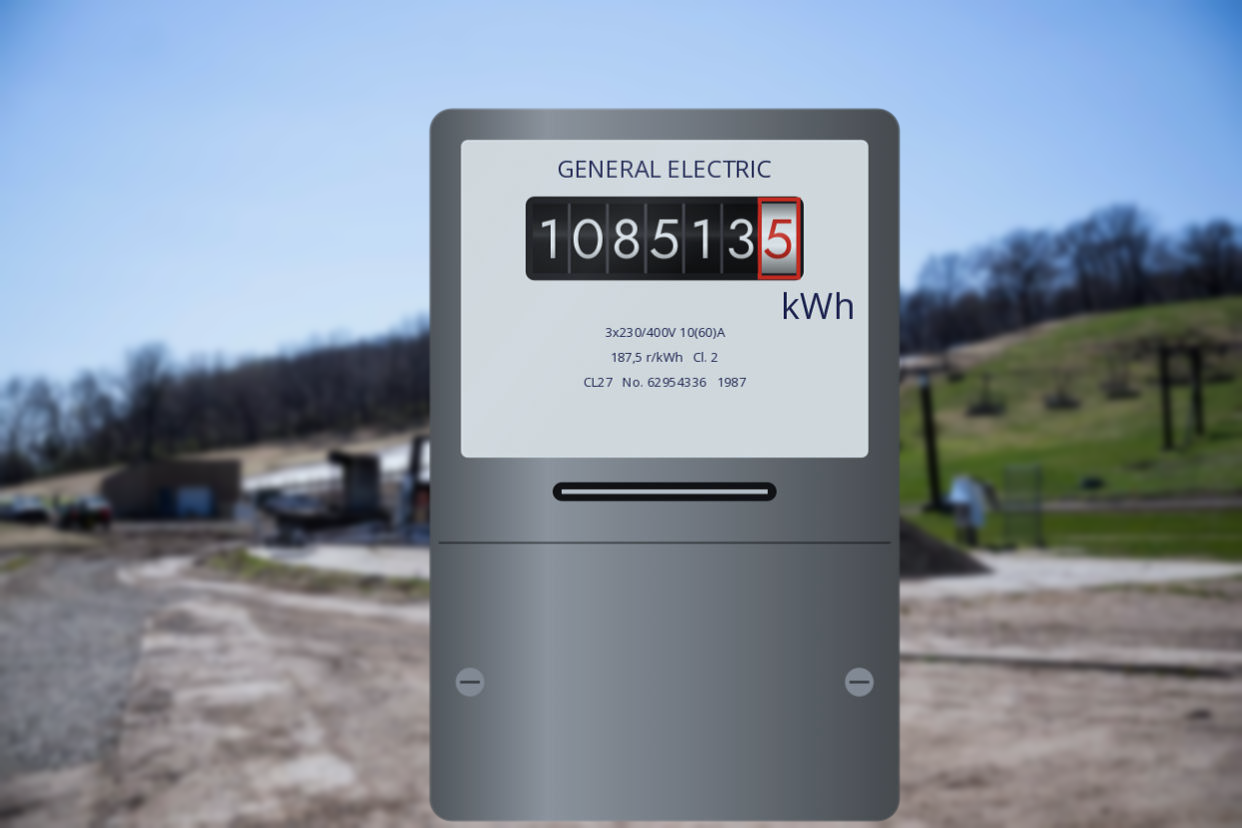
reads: {"value": 108513.5, "unit": "kWh"}
